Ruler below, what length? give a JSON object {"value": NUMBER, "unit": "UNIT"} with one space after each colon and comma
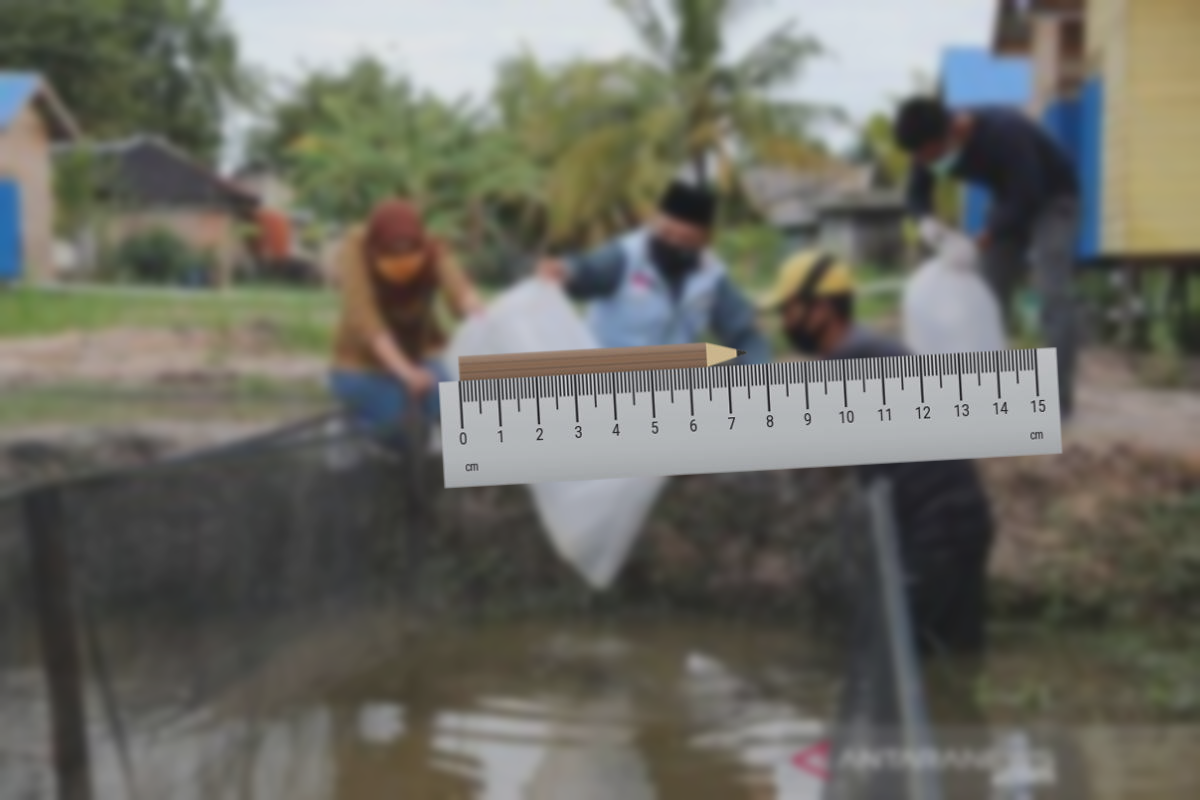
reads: {"value": 7.5, "unit": "cm"}
